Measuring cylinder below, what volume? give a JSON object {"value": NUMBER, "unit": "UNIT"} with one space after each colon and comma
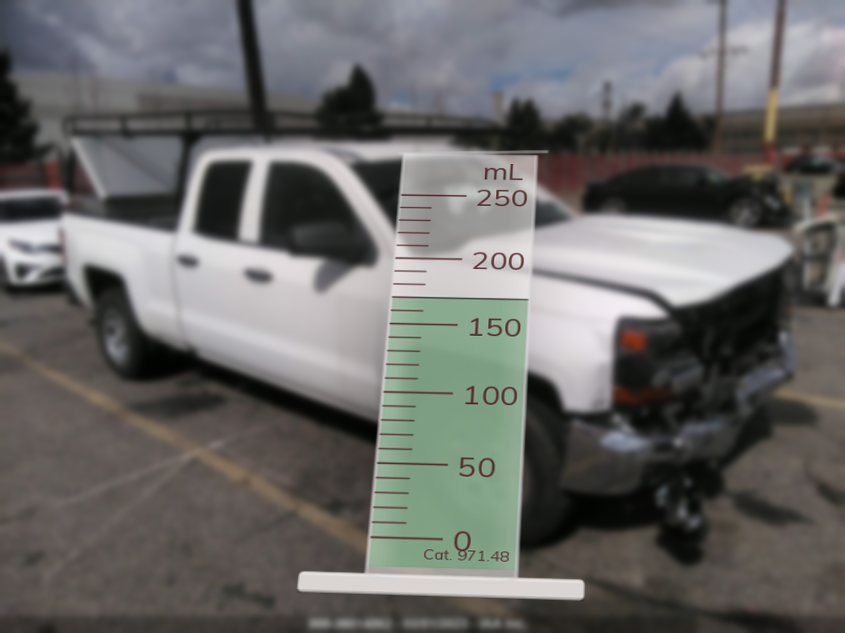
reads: {"value": 170, "unit": "mL"}
